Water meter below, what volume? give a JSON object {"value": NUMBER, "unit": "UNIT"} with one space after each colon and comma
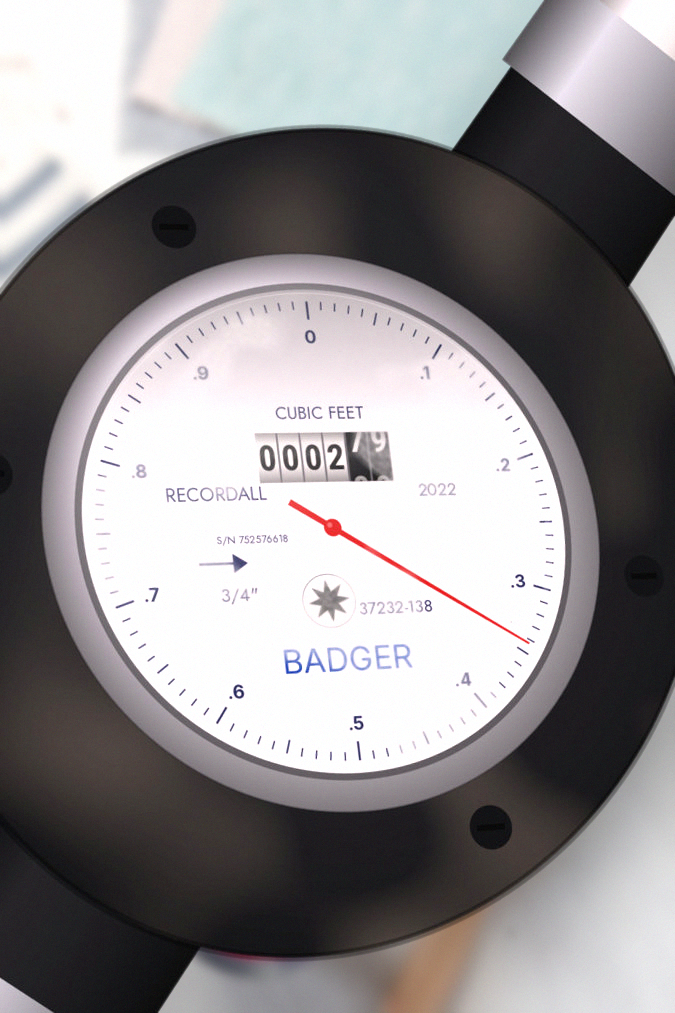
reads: {"value": 279.34, "unit": "ft³"}
